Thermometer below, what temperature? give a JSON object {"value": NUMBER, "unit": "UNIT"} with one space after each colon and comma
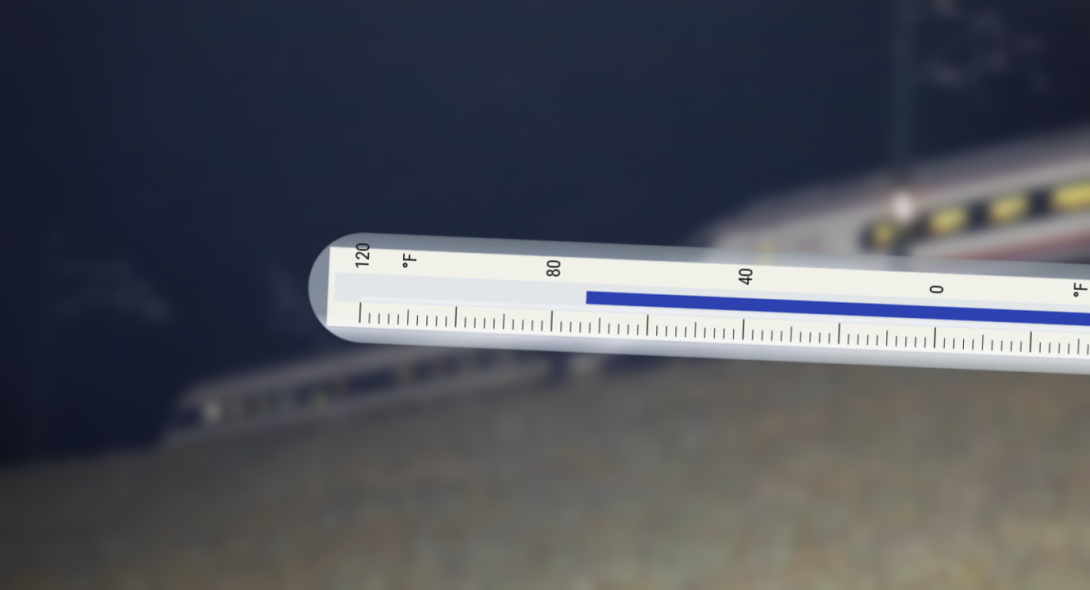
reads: {"value": 73, "unit": "°F"}
